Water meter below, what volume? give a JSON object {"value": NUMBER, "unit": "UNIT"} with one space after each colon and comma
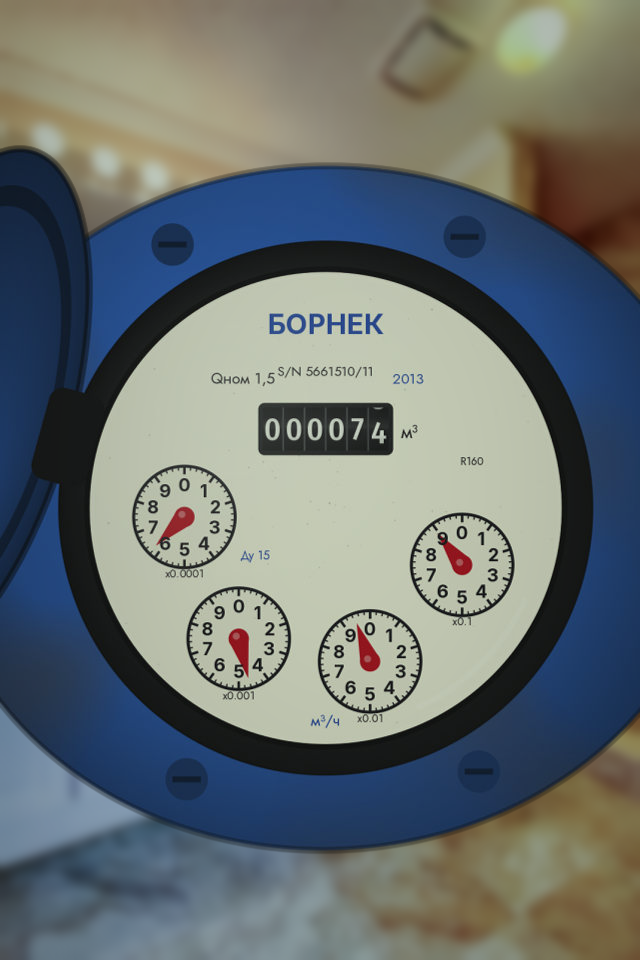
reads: {"value": 73.8946, "unit": "m³"}
